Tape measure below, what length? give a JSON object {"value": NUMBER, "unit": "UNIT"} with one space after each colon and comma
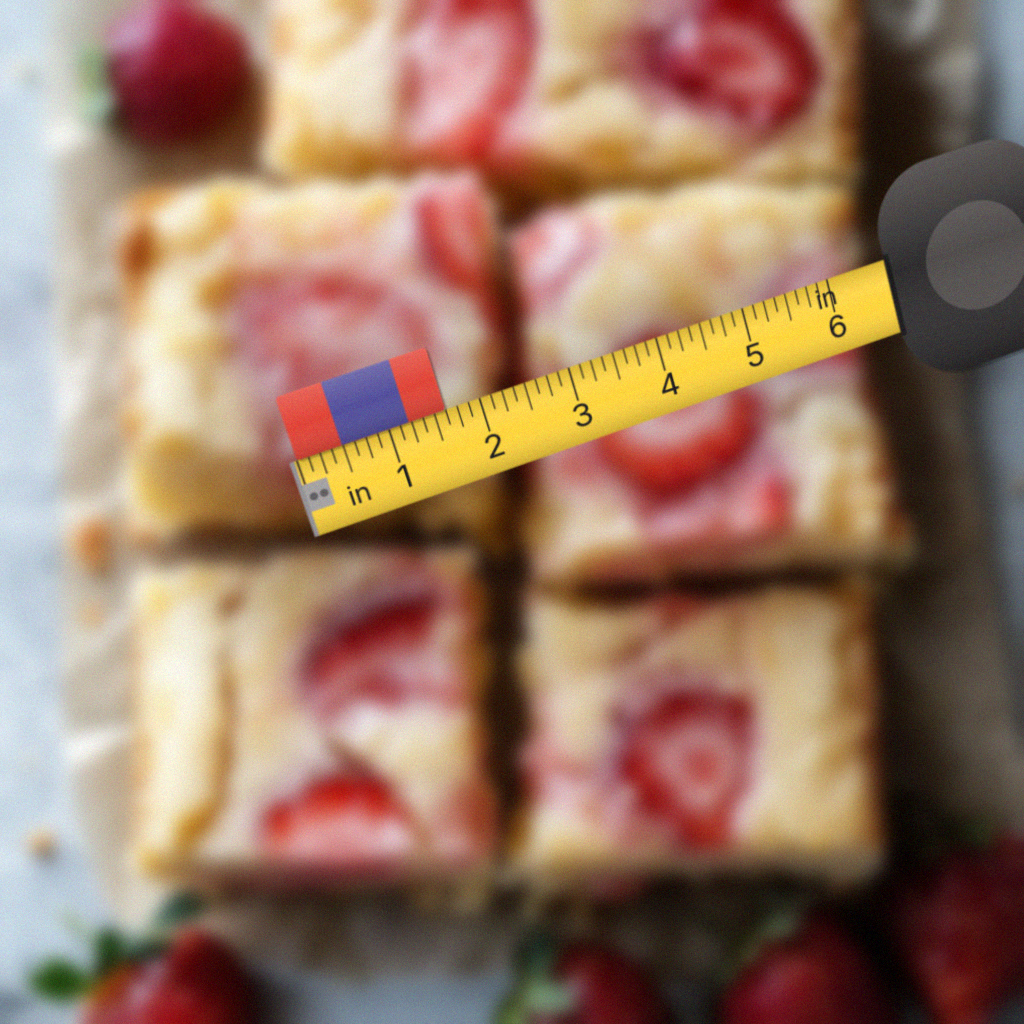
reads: {"value": 1.625, "unit": "in"}
